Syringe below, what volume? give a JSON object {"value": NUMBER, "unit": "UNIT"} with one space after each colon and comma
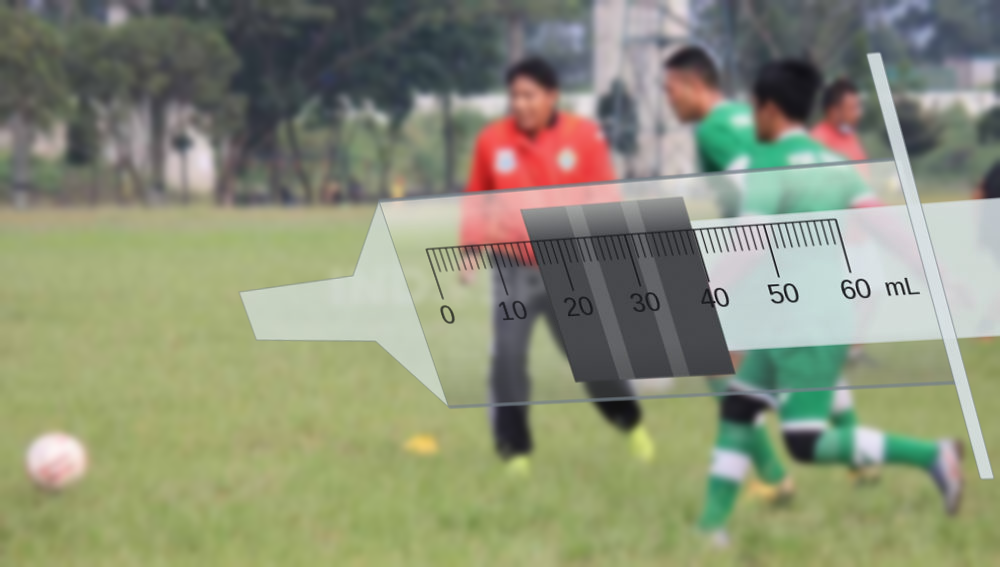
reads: {"value": 16, "unit": "mL"}
